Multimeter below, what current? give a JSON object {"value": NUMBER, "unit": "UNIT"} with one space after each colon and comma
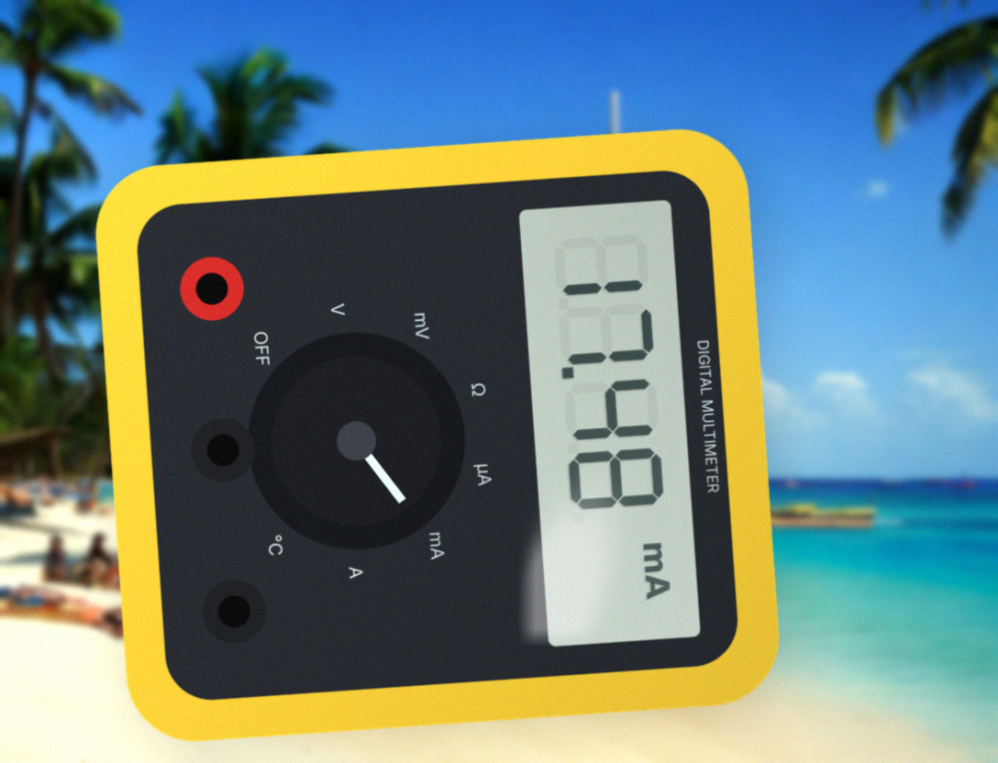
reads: {"value": 17.48, "unit": "mA"}
